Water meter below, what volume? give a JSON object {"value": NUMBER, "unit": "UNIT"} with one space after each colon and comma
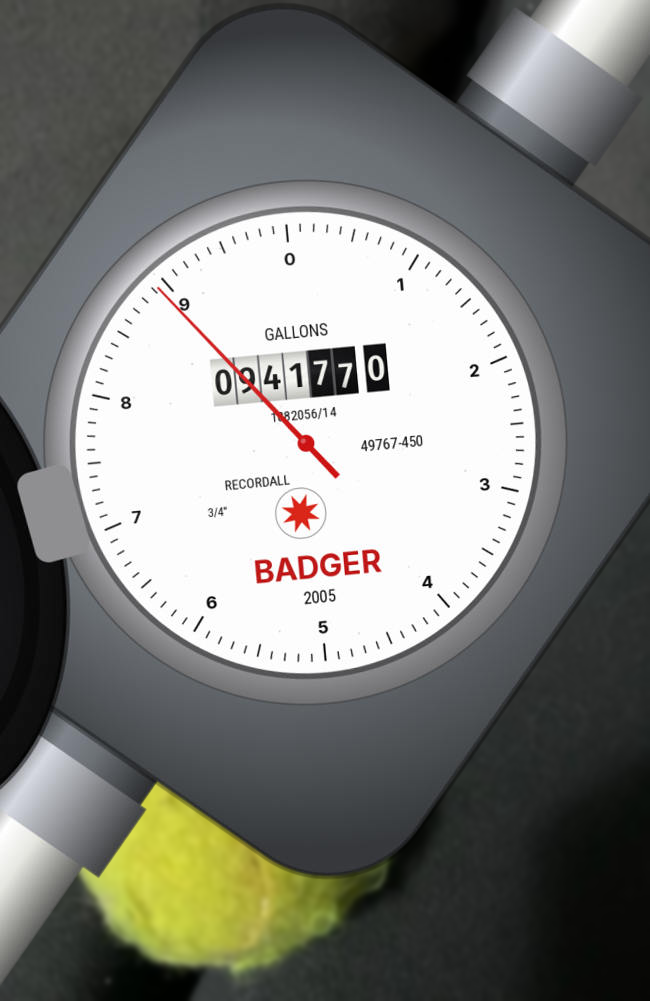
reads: {"value": 941768.9, "unit": "gal"}
